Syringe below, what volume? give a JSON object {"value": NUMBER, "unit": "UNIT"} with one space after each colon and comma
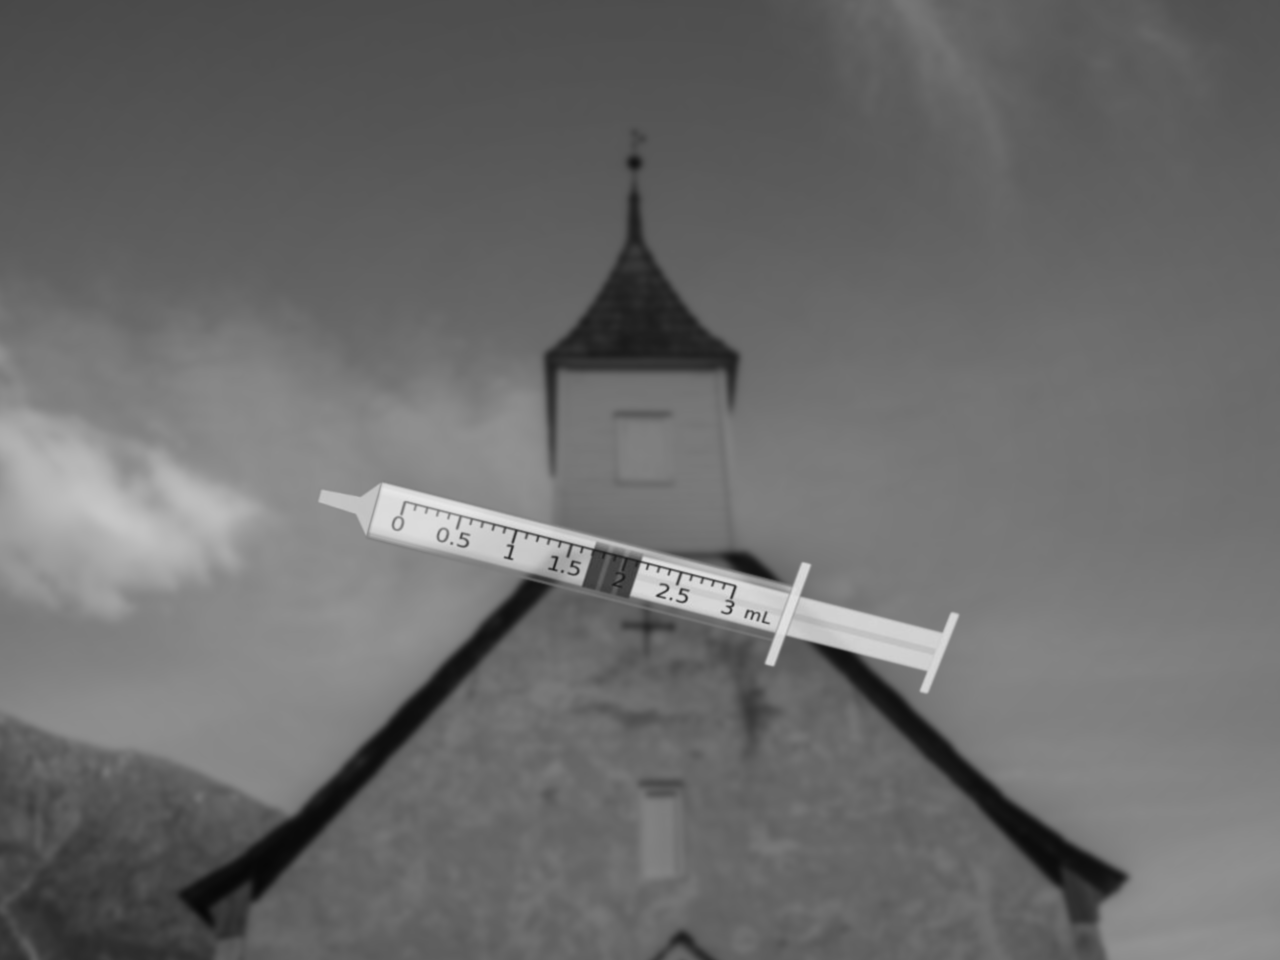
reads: {"value": 1.7, "unit": "mL"}
